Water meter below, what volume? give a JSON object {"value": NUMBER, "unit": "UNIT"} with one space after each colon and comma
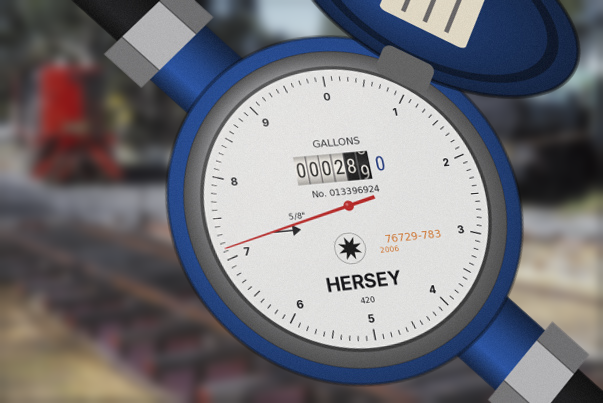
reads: {"value": 2887.1, "unit": "gal"}
